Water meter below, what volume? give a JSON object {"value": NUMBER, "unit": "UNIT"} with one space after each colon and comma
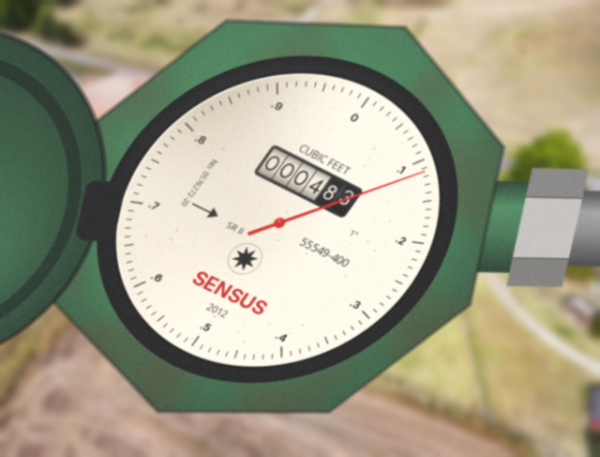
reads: {"value": 483.11, "unit": "ft³"}
